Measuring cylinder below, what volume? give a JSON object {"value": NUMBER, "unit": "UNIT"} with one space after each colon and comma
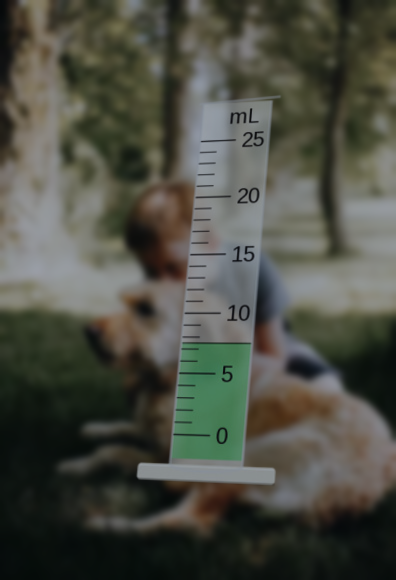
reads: {"value": 7.5, "unit": "mL"}
